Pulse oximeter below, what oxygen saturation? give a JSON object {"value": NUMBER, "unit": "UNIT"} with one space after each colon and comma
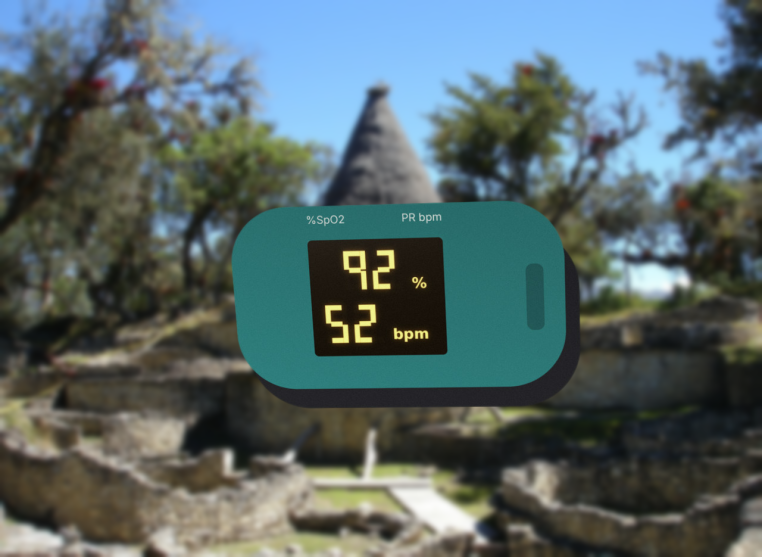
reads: {"value": 92, "unit": "%"}
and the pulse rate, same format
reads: {"value": 52, "unit": "bpm"}
